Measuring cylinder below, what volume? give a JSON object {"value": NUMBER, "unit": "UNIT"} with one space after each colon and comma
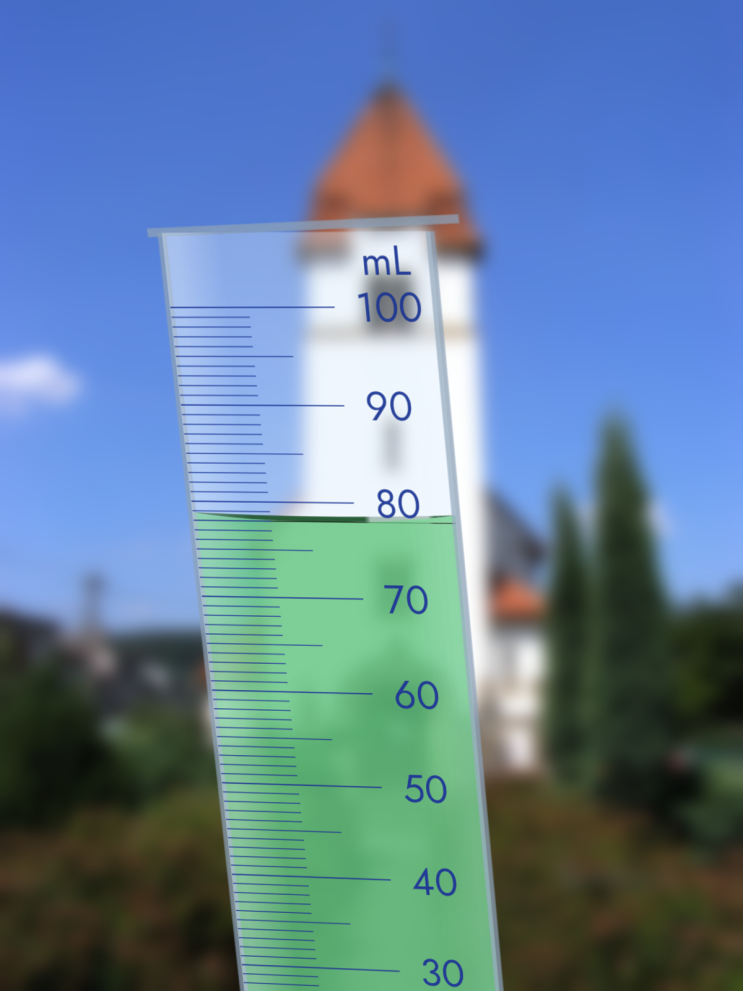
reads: {"value": 78, "unit": "mL"}
